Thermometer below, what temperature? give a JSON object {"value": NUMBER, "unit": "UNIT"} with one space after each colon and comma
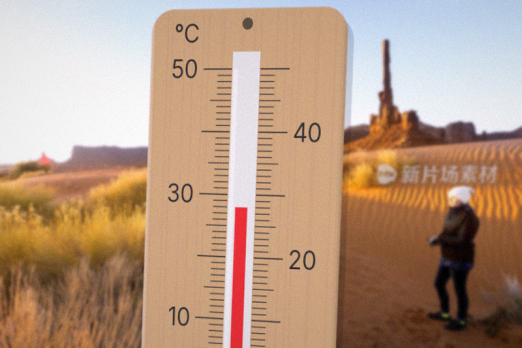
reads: {"value": 28, "unit": "°C"}
